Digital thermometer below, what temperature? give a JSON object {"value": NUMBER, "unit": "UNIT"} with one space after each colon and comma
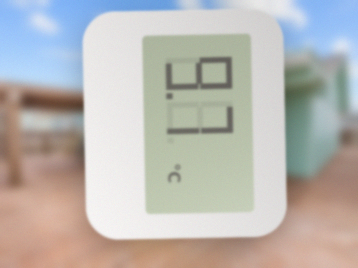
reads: {"value": 9.7, "unit": "°C"}
